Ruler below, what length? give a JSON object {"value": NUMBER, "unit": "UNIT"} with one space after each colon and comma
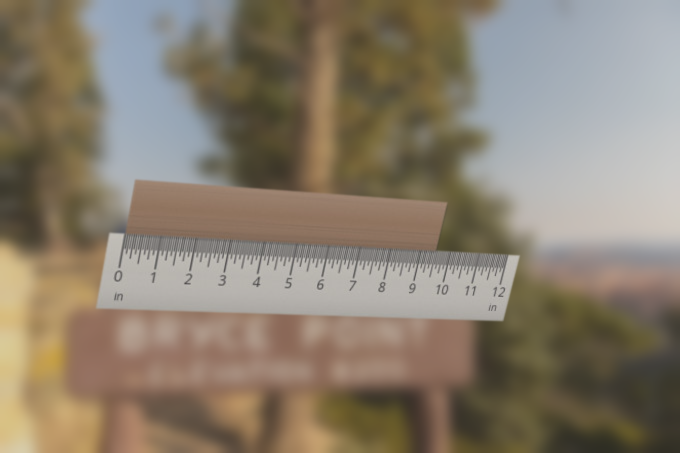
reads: {"value": 9.5, "unit": "in"}
